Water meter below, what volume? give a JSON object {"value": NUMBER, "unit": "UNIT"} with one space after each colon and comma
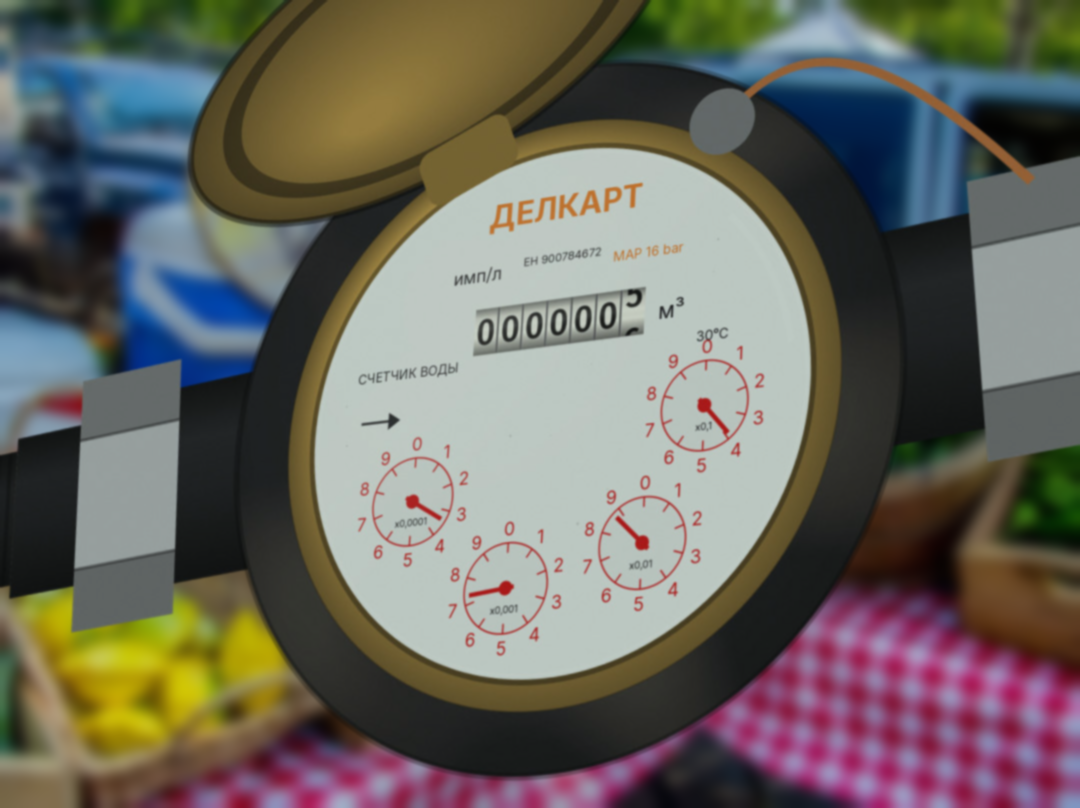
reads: {"value": 5.3873, "unit": "m³"}
